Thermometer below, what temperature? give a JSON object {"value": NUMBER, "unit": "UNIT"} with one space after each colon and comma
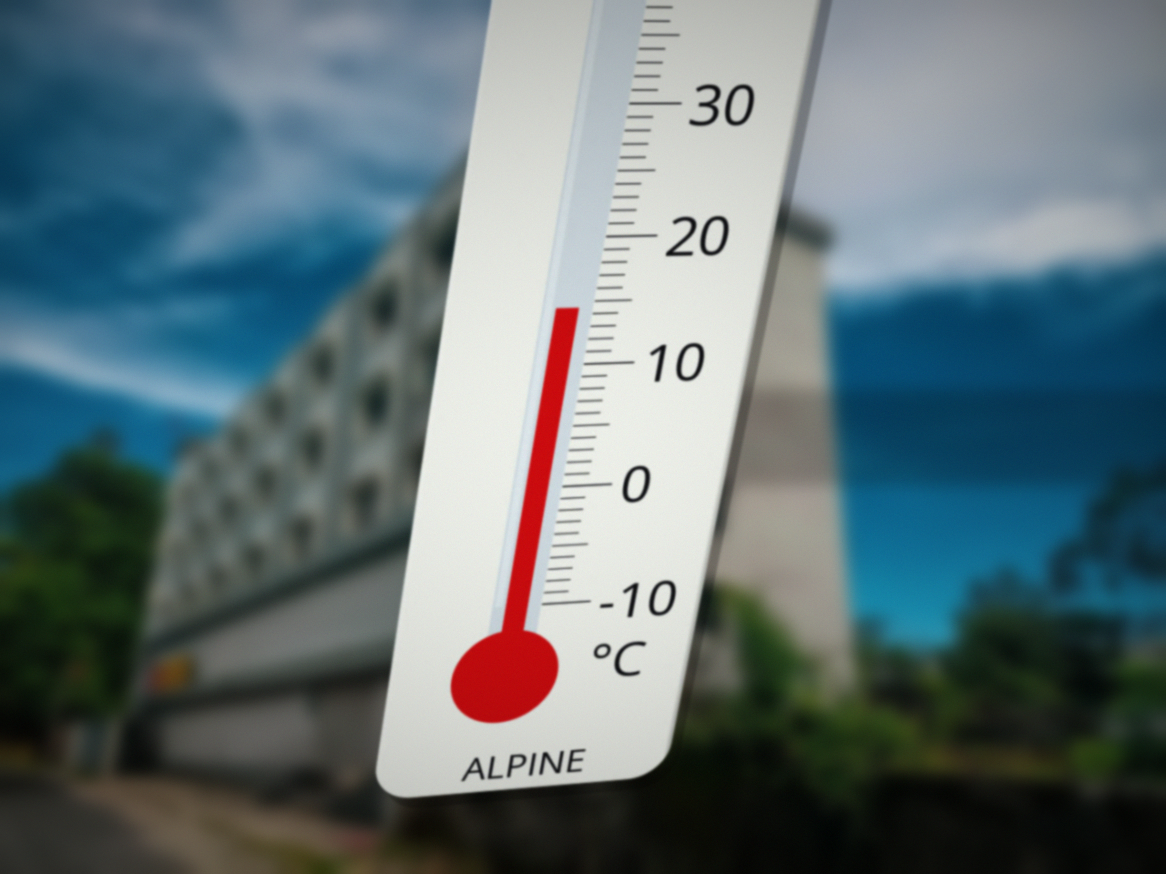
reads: {"value": 14.5, "unit": "°C"}
